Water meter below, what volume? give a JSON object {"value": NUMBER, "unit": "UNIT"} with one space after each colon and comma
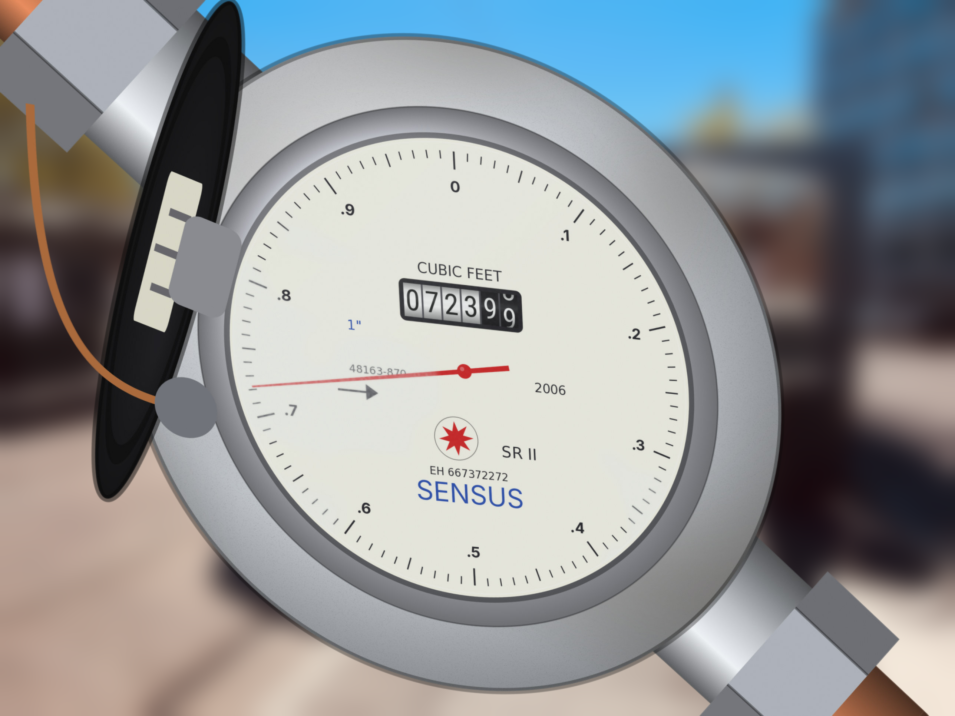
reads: {"value": 72398.72, "unit": "ft³"}
